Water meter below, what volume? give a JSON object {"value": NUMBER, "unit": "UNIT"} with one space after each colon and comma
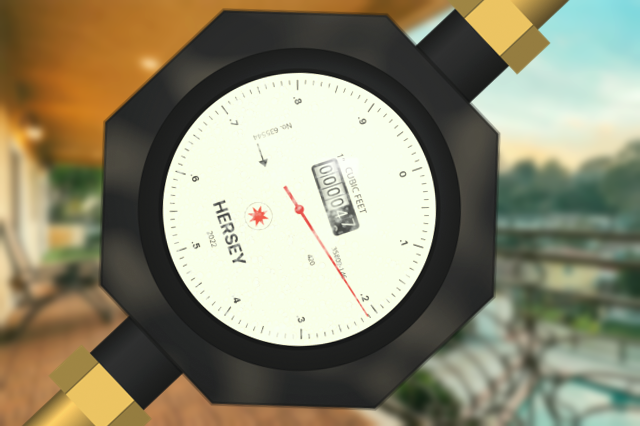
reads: {"value": 47.21, "unit": "ft³"}
